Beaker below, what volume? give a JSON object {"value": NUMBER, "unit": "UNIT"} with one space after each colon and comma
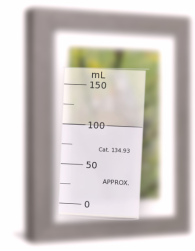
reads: {"value": 100, "unit": "mL"}
